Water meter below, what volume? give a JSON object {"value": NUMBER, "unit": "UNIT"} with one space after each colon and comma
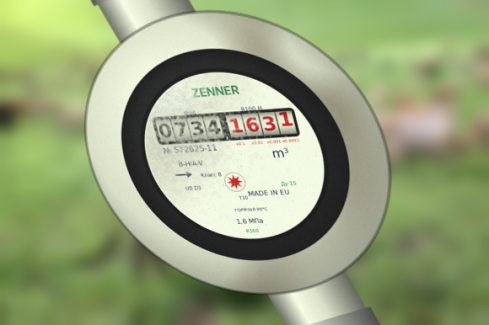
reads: {"value": 734.1631, "unit": "m³"}
